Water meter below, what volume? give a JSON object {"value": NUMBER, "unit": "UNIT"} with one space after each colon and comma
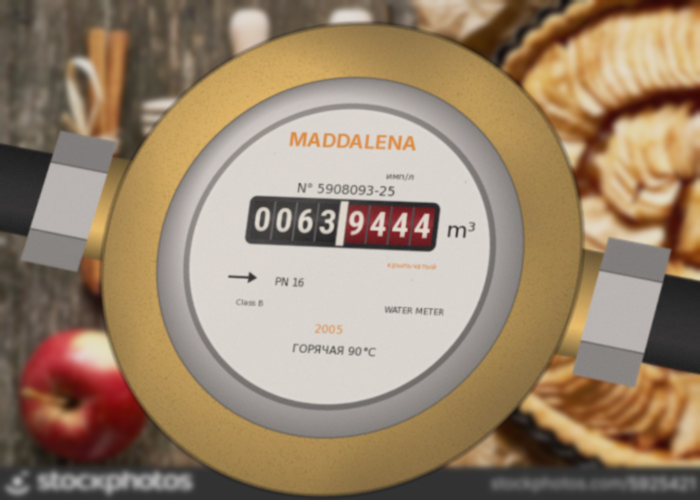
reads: {"value": 63.9444, "unit": "m³"}
